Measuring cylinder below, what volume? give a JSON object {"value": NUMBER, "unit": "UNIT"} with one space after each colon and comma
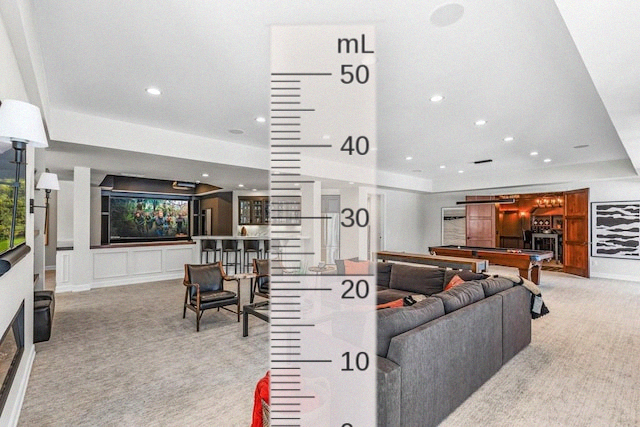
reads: {"value": 22, "unit": "mL"}
